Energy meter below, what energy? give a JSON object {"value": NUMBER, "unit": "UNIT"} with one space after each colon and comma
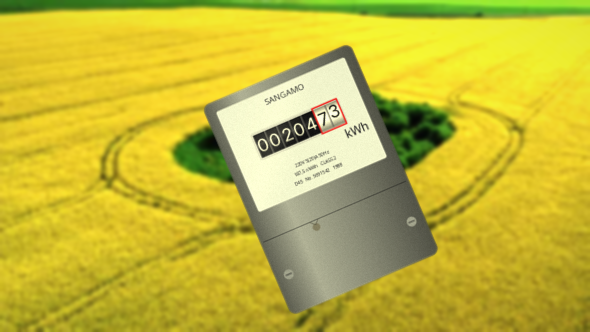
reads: {"value": 204.73, "unit": "kWh"}
